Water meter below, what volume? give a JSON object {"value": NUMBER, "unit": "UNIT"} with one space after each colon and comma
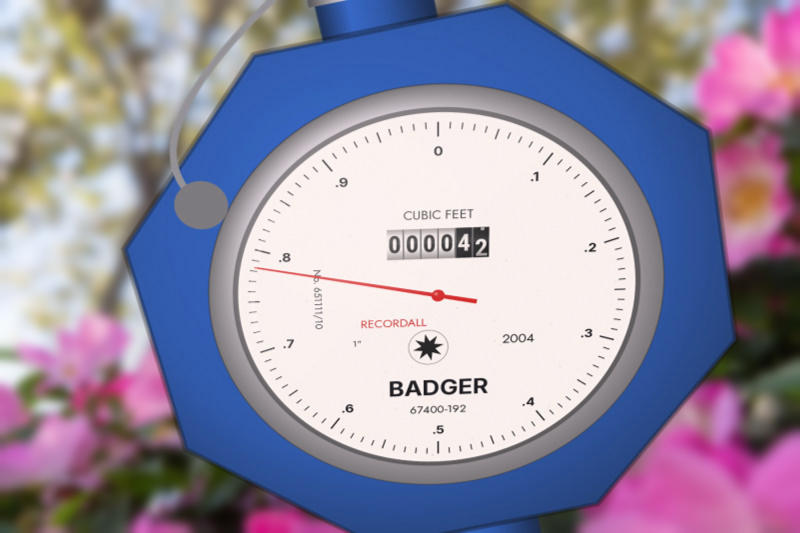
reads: {"value": 41.78, "unit": "ft³"}
